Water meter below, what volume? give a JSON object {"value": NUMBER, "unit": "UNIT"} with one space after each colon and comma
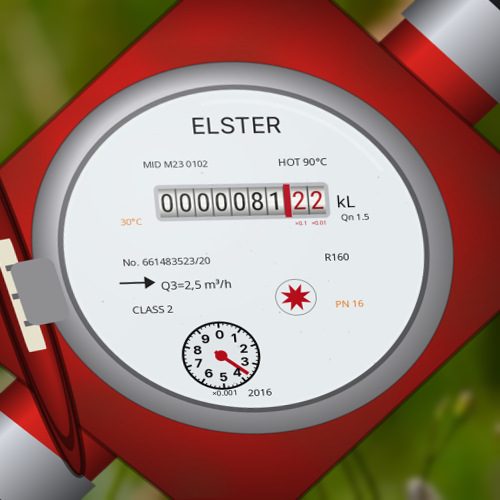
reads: {"value": 81.223, "unit": "kL"}
